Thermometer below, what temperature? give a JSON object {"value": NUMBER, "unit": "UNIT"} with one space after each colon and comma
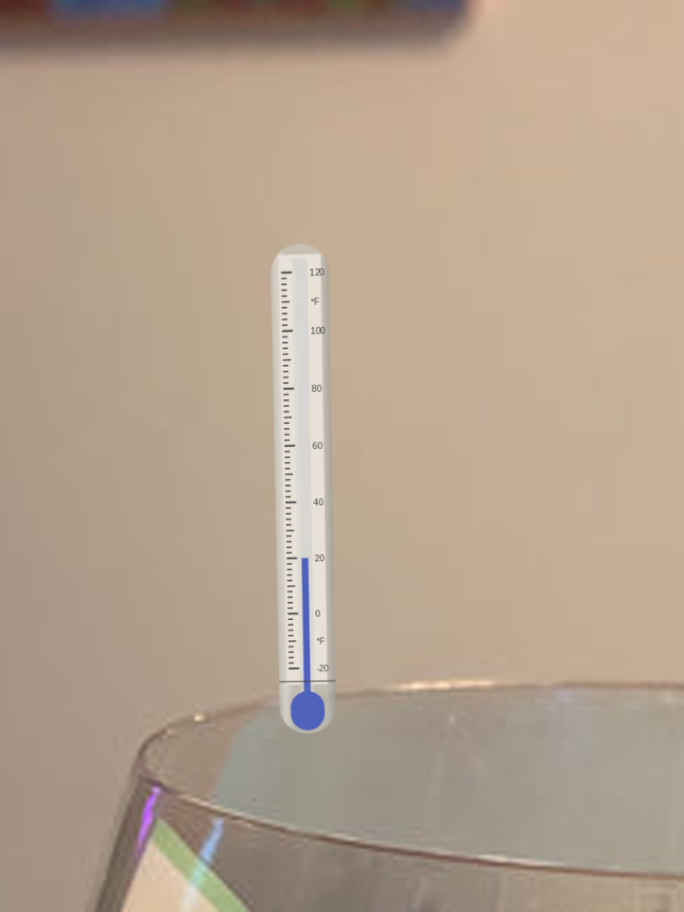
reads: {"value": 20, "unit": "°F"}
